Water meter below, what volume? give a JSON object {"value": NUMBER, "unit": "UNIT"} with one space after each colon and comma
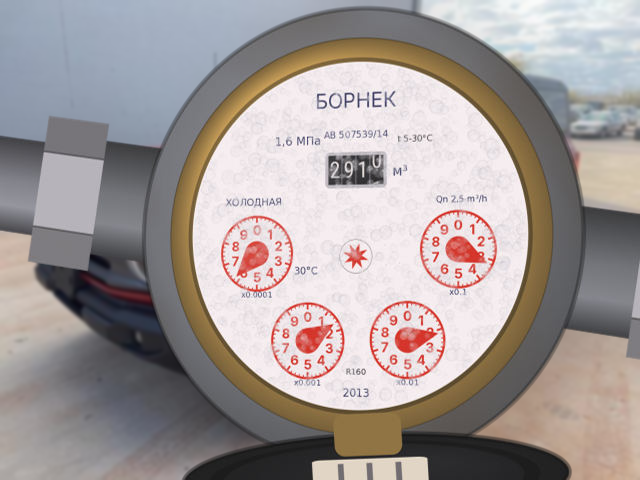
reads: {"value": 2910.3216, "unit": "m³"}
